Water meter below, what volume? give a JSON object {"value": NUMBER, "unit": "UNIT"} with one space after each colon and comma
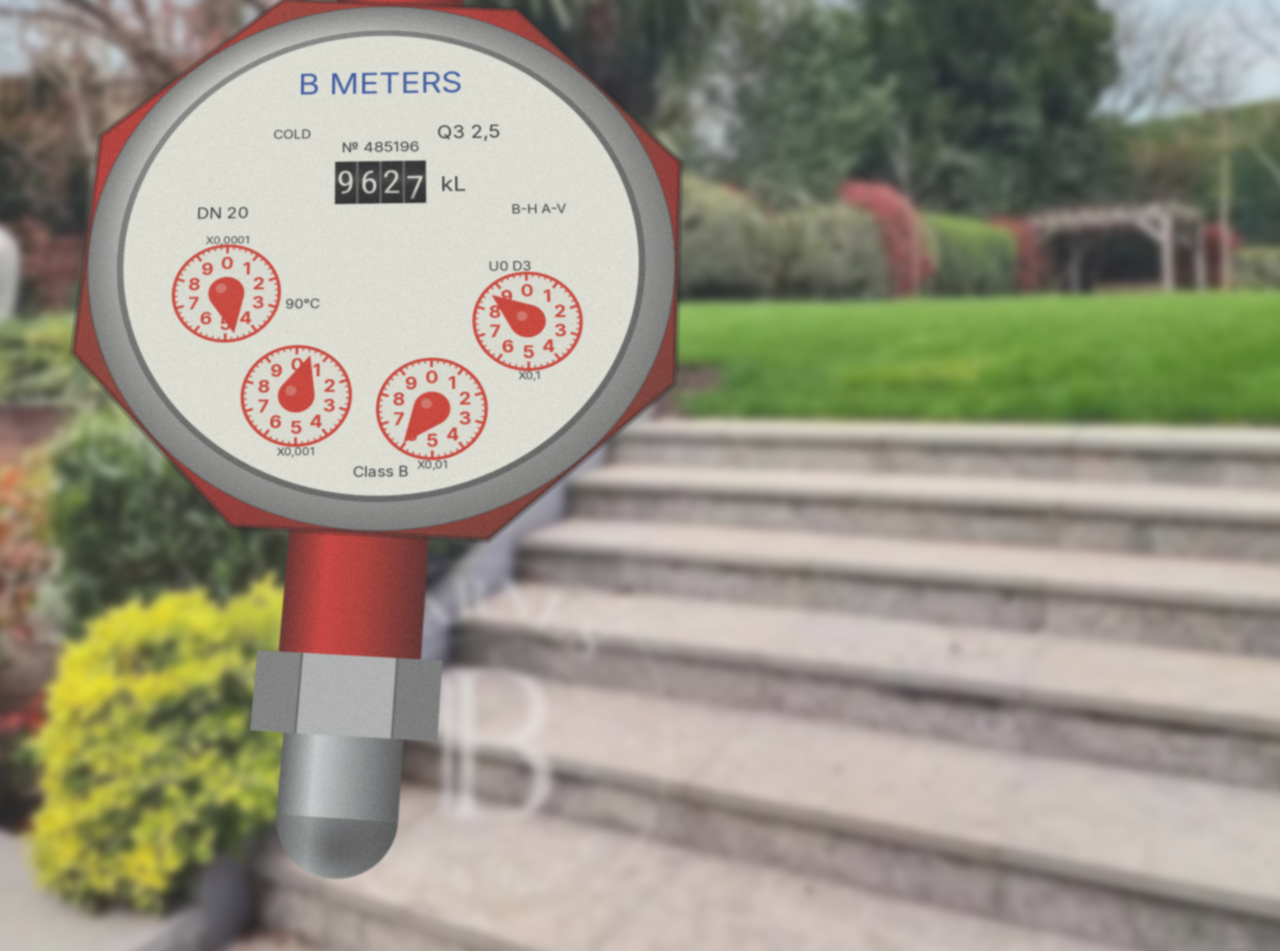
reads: {"value": 9626.8604, "unit": "kL"}
